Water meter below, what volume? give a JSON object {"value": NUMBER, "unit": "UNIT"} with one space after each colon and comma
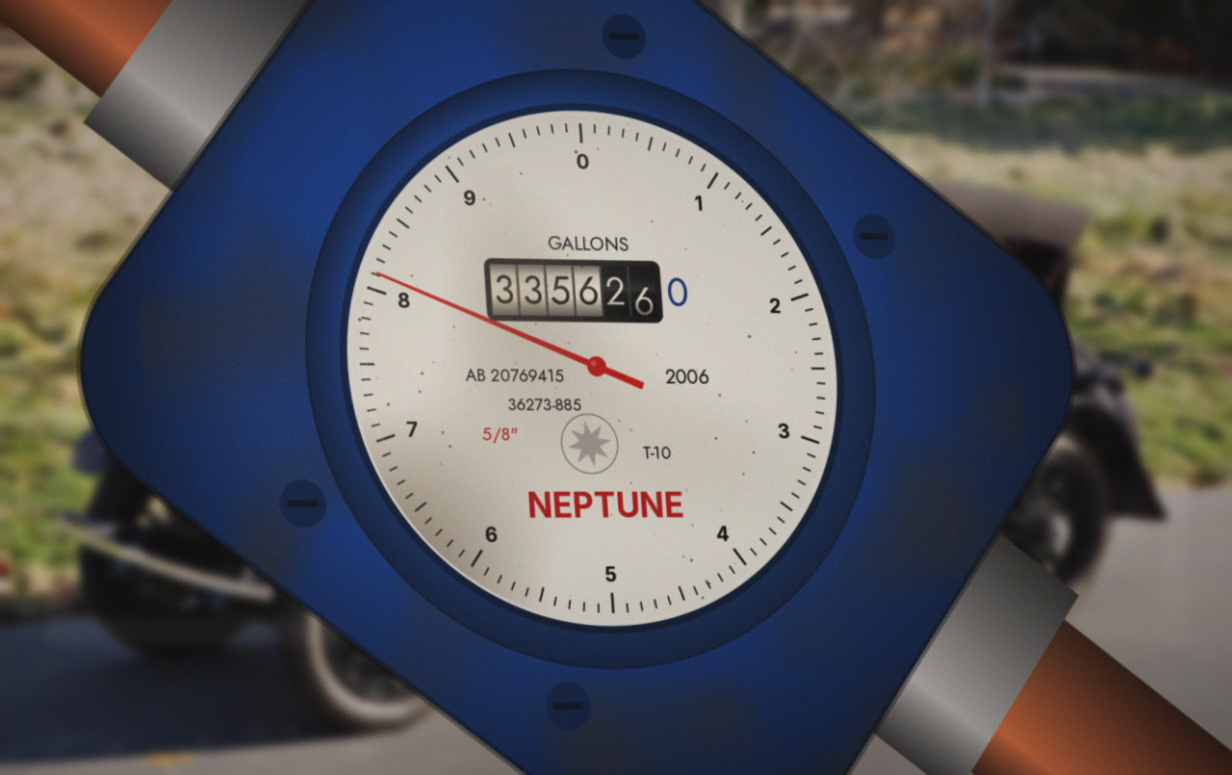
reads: {"value": 3356258.1, "unit": "gal"}
